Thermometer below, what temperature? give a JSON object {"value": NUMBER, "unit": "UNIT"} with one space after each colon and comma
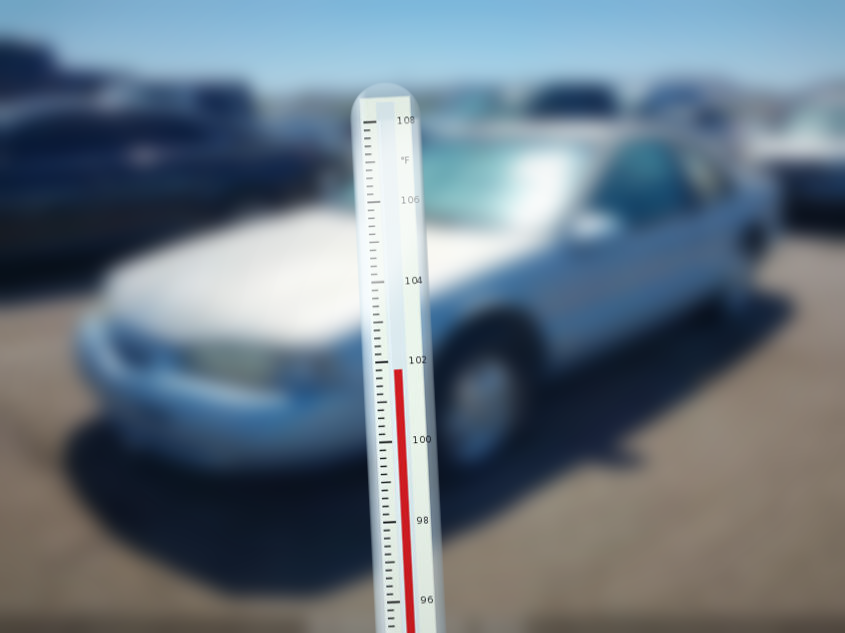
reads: {"value": 101.8, "unit": "°F"}
